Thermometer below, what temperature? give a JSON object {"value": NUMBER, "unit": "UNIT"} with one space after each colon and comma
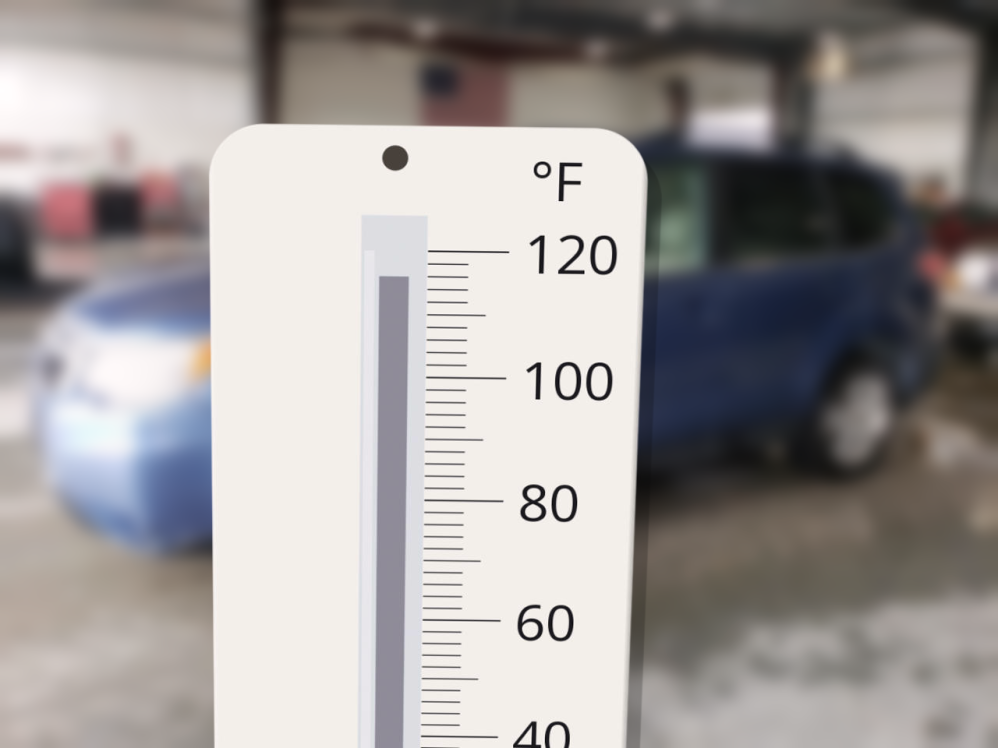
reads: {"value": 116, "unit": "°F"}
